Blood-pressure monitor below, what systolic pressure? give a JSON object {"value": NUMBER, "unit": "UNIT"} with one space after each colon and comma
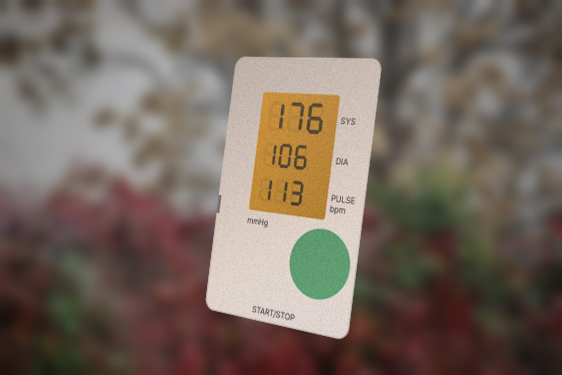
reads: {"value": 176, "unit": "mmHg"}
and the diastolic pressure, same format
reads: {"value": 106, "unit": "mmHg"}
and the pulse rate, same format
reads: {"value": 113, "unit": "bpm"}
